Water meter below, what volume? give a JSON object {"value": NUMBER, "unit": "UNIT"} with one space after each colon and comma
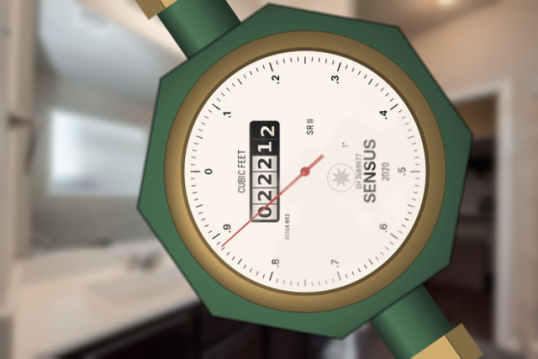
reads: {"value": 22211.88, "unit": "ft³"}
